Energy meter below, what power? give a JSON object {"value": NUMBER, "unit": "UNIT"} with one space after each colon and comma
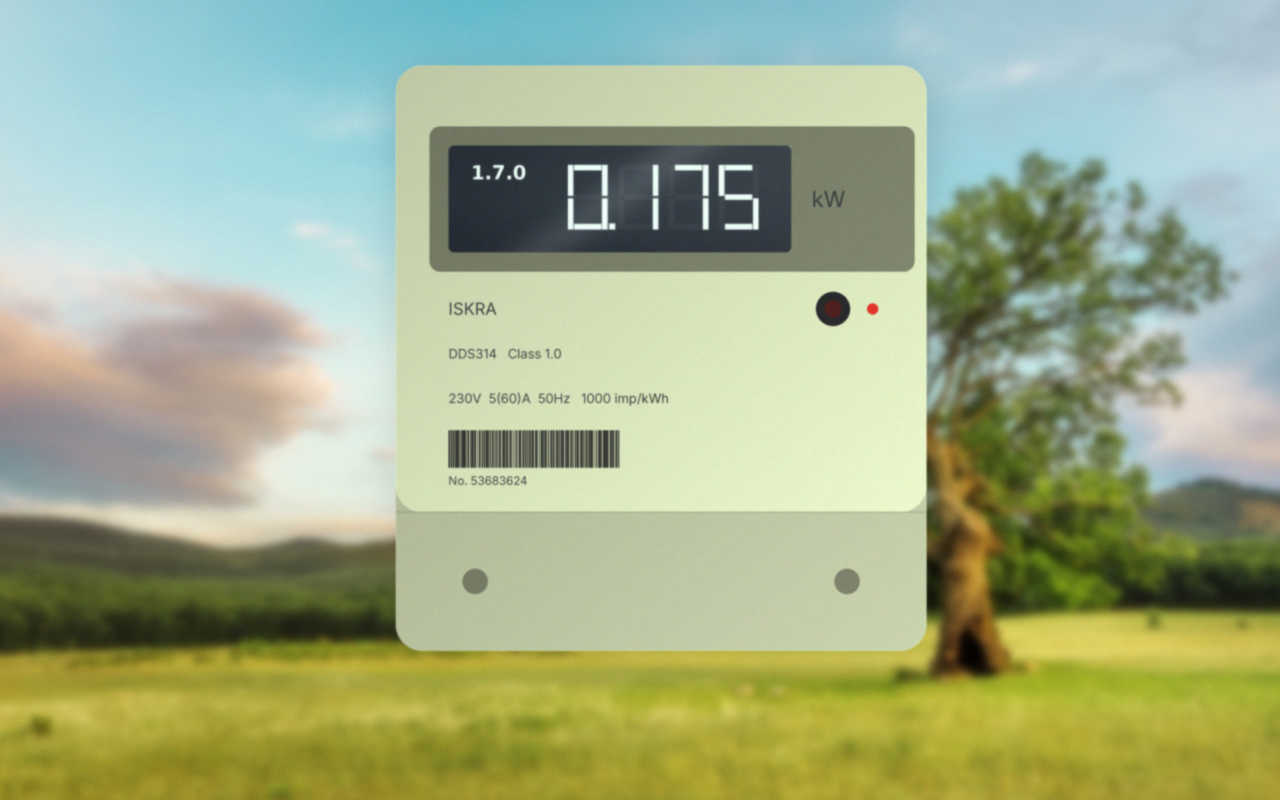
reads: {"value": 0.175, "unit": "kW"}
